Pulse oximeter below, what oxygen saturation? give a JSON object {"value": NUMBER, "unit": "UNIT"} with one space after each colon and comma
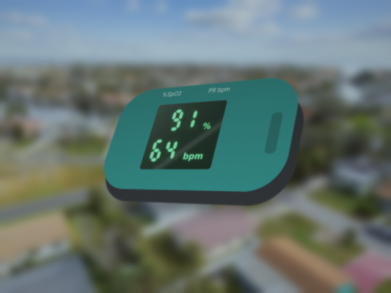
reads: {"value": 91, "unit": "%"}
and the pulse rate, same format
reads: {"value": 64, "unit": "bpm"}
